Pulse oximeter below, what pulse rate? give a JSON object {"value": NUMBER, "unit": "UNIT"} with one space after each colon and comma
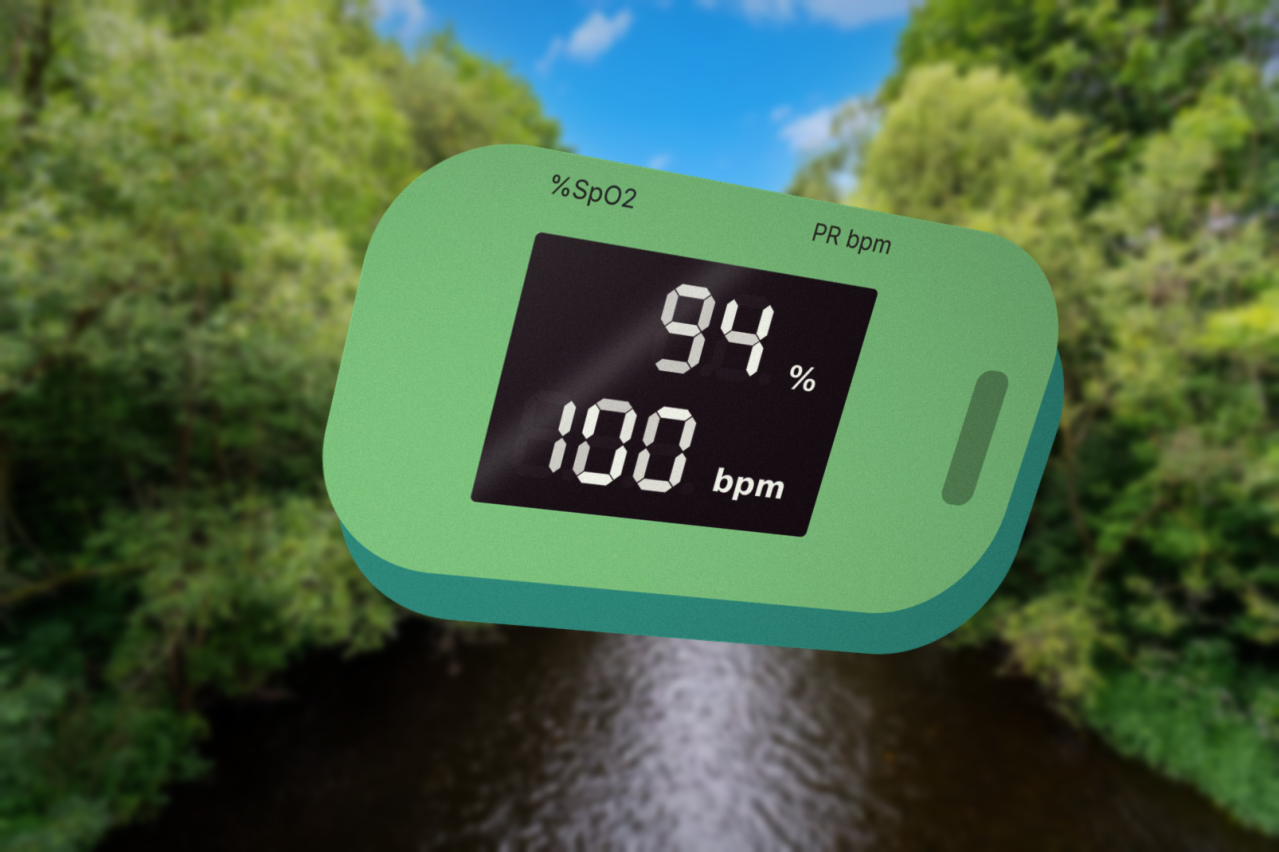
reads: {"value": 100, "unit": "bpm"}
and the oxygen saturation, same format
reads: {"value": 94, "unit": "%"}
